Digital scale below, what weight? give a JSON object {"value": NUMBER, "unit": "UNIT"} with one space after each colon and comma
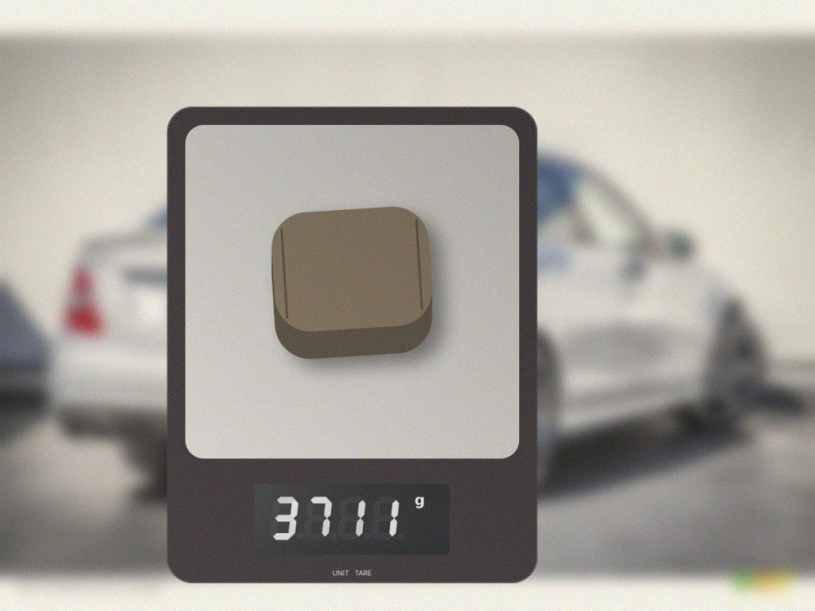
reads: {"value": 3711, "unit": "g"}
